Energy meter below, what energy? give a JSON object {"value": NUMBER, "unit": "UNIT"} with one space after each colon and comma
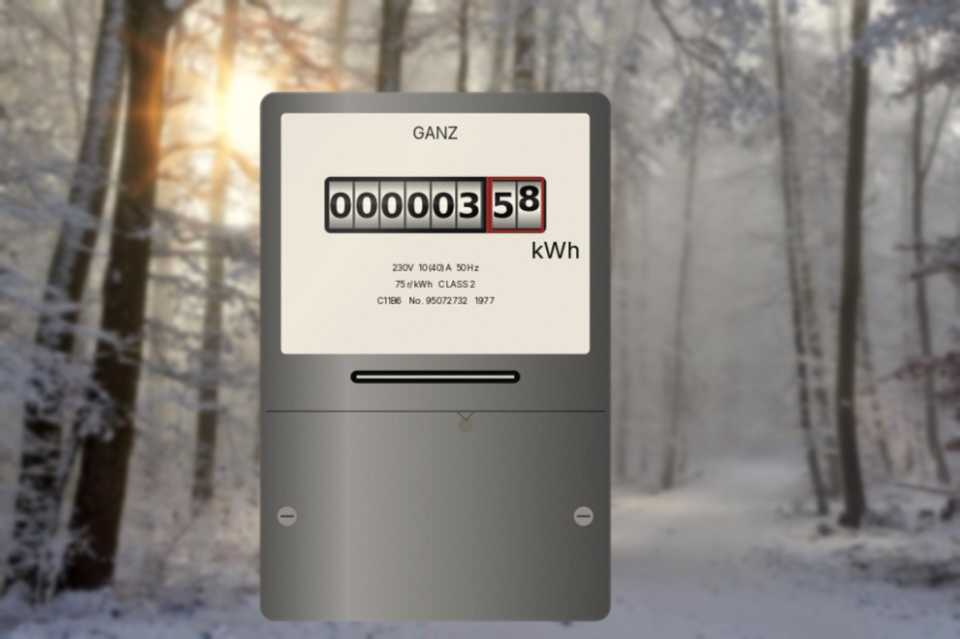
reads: {"value": 3.58, "unit": "kWh"}
